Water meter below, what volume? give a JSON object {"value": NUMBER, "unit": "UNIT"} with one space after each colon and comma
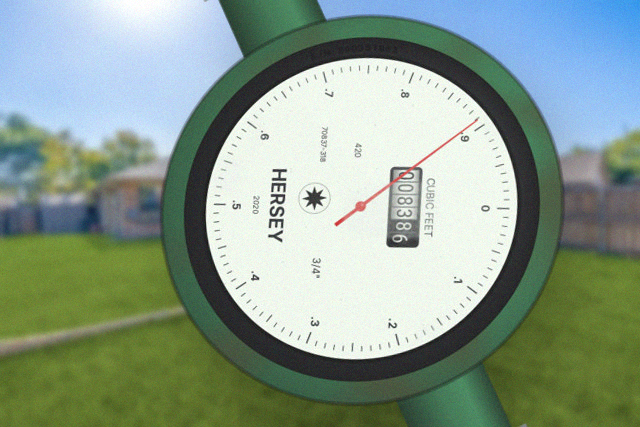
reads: {"value": 8385.89, "unit": "ft³"}
